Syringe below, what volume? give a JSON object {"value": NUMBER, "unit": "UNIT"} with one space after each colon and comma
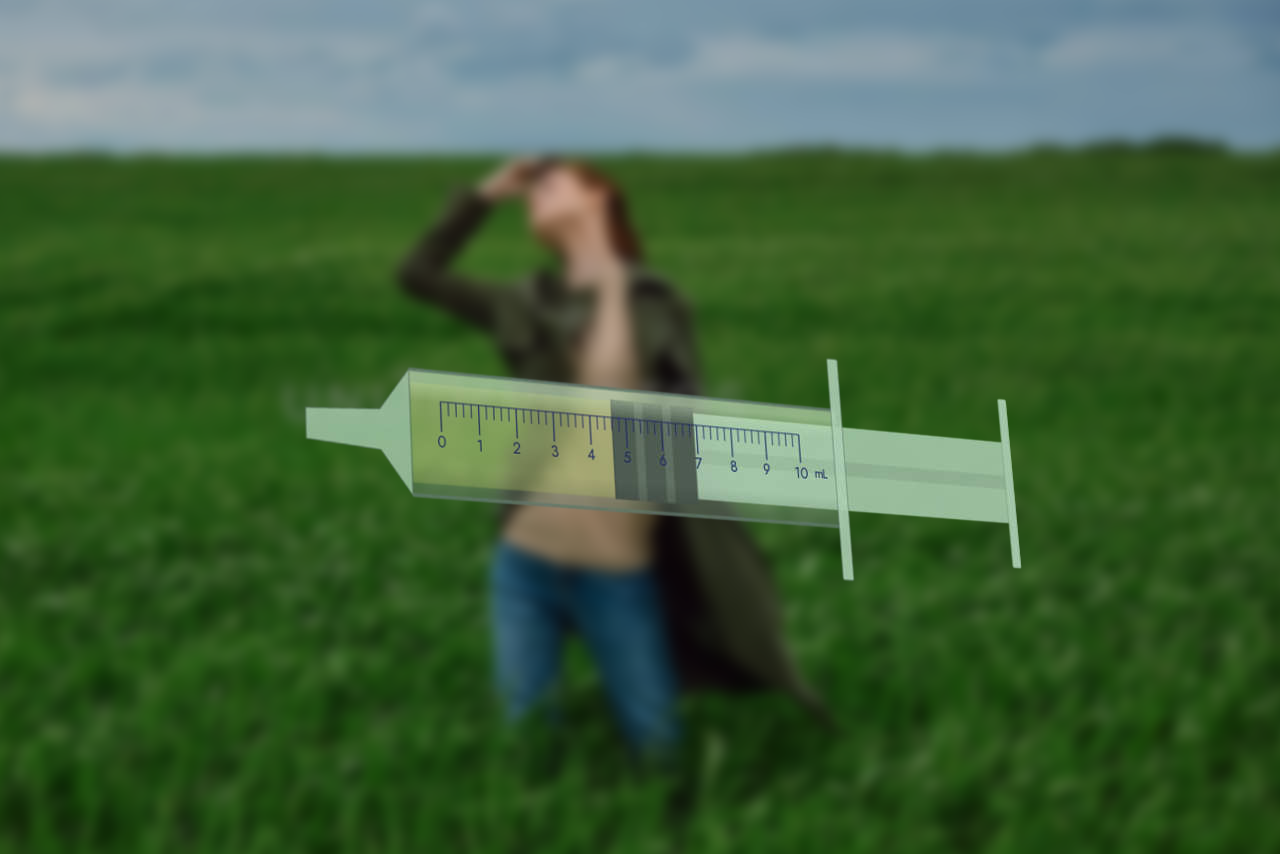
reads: {"value": 4.6, "unit": "mL"}
